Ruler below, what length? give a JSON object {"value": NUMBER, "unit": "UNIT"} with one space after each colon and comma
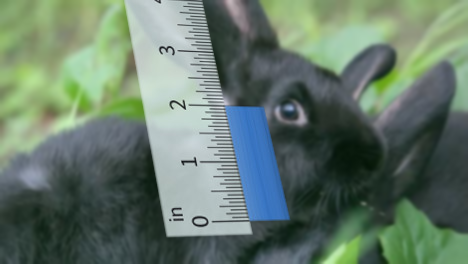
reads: {"value": 2, "unit": "in"}
